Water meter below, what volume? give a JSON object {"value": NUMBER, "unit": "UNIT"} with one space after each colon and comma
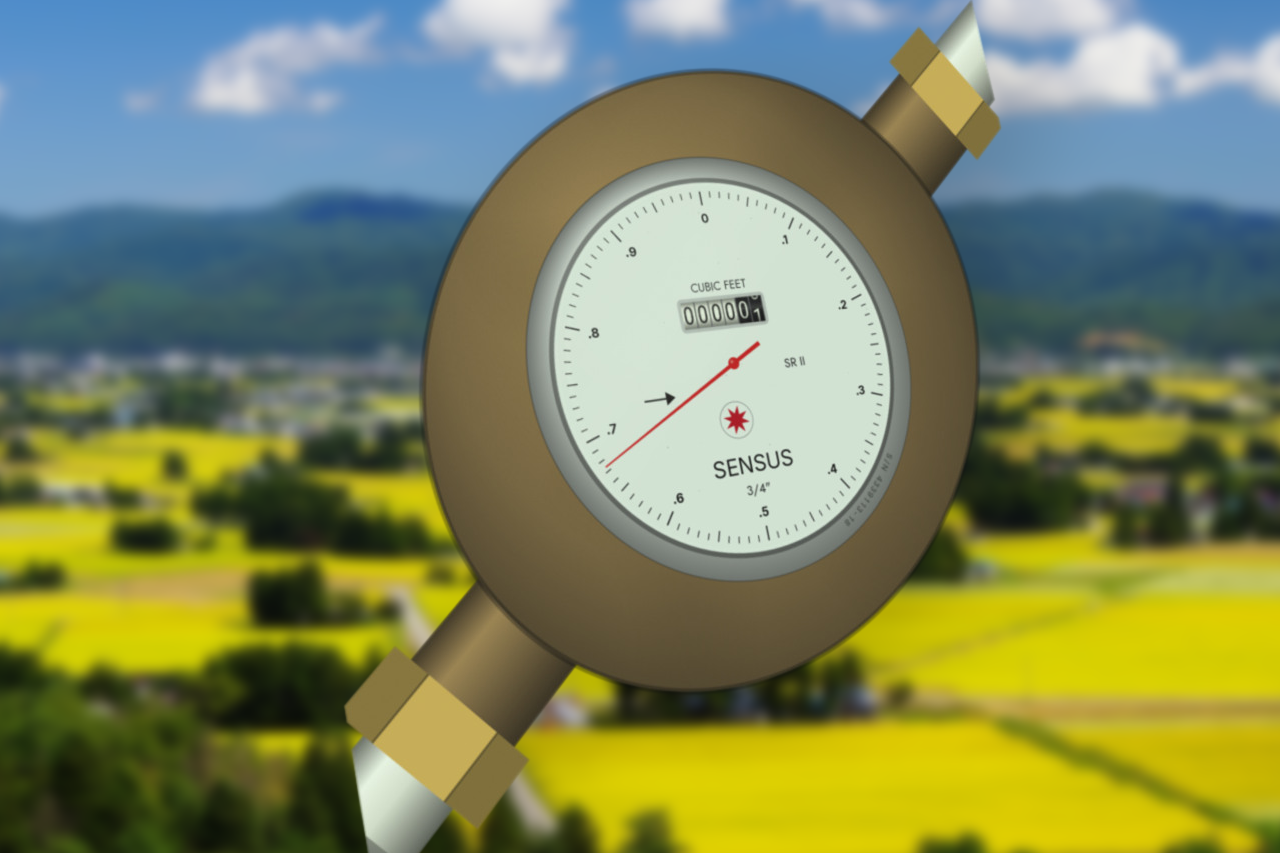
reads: {"value": 0.67, "unit": "ft³"}
